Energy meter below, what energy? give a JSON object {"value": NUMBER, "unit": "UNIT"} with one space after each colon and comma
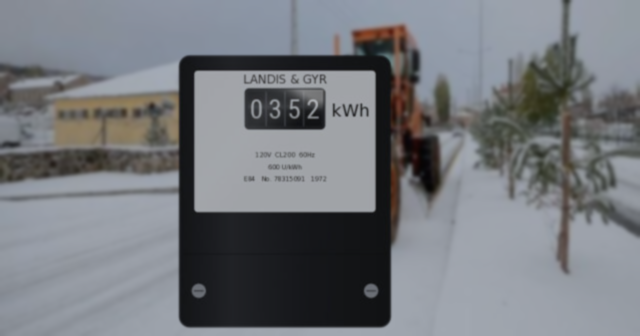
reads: {"value": 352, "unit": "kWh"}
